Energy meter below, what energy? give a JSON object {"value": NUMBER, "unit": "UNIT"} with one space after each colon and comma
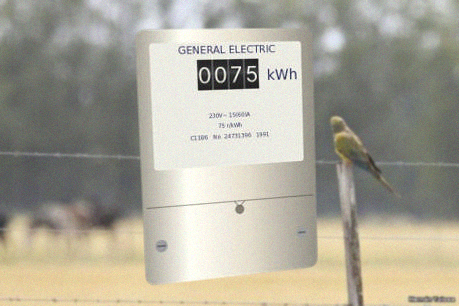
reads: {"value": 75, "unit": "kWh"}
